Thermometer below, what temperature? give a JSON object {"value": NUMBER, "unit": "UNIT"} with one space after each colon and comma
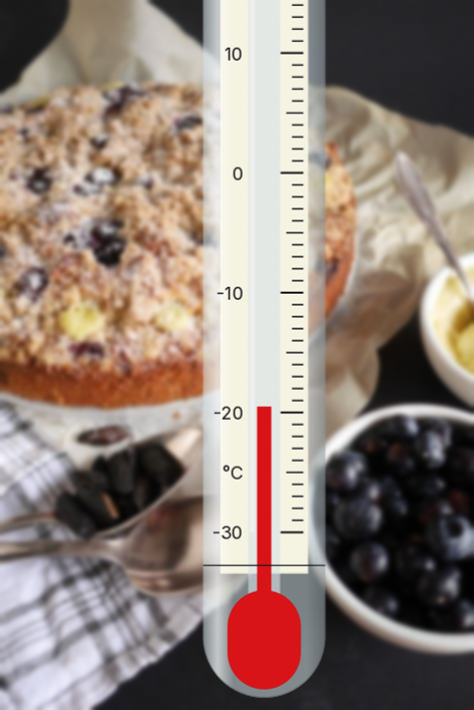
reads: {"value": -19.5, "unit": "°C"}
